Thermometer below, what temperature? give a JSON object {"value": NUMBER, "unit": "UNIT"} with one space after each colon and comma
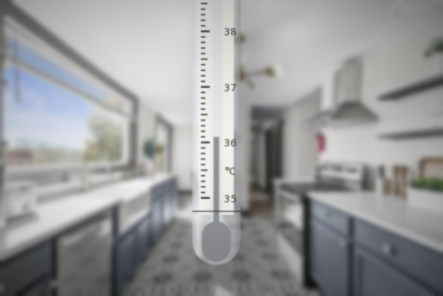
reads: {"value": 36.1, "unit": "°C"}
